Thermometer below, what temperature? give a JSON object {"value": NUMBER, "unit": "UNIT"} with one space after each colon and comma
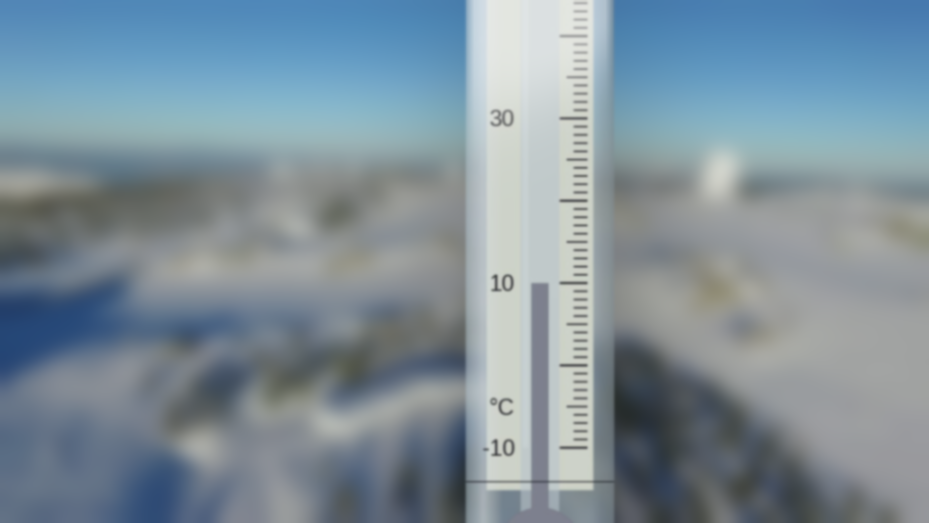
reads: {"value": 10, "unit": "°C"}
